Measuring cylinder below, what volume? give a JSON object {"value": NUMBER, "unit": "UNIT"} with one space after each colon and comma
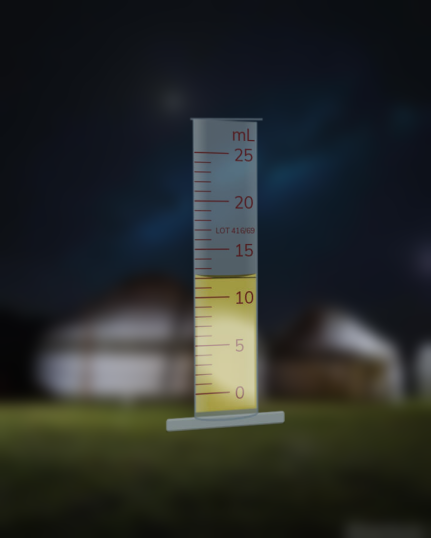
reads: {"value": 12, "unit": "mL"}
